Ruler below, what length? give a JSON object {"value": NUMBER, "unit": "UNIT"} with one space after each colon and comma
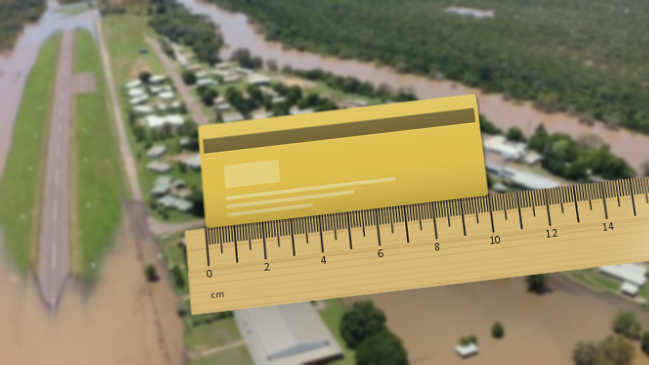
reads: {"value": 10, "unit": "cm"}
